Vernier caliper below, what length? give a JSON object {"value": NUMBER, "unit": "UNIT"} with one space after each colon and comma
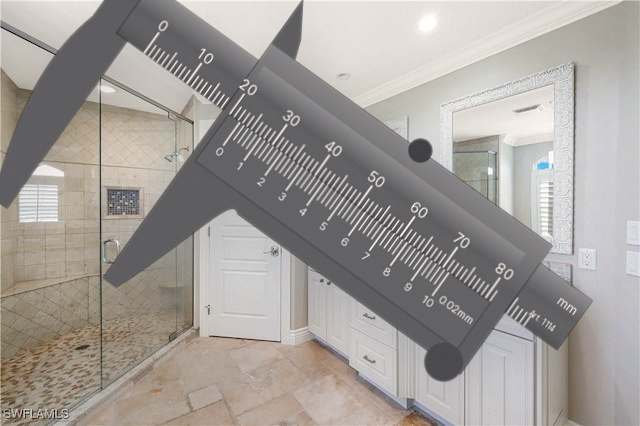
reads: {"value": 22.5, "unit": "mm"}
